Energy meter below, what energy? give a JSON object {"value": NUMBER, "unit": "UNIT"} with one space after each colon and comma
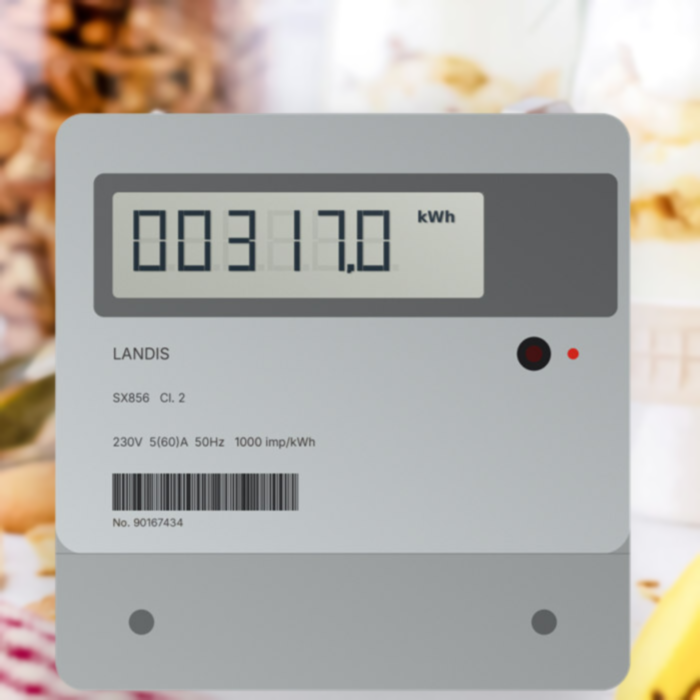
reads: {"value": 317.0, "unit": "kWh"}
